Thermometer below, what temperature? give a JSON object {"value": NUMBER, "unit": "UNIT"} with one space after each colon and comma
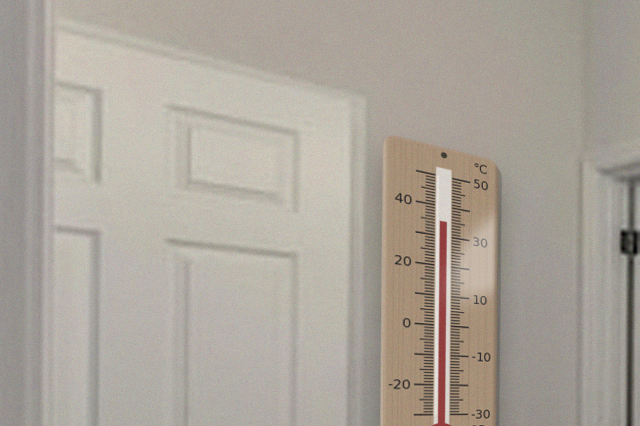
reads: {"value": 35, "unit": "°C"}
